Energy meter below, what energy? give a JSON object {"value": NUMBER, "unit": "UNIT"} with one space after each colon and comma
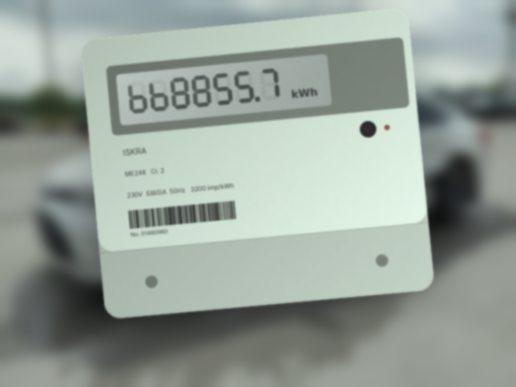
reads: {"value": 668855.7, "unit": "kWh"}
